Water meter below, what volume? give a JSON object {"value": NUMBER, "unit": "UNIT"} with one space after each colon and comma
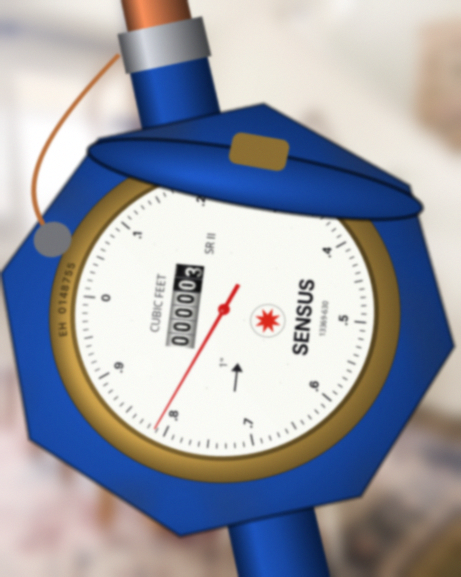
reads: {"value": 2.81, "unit": "ft³"}
